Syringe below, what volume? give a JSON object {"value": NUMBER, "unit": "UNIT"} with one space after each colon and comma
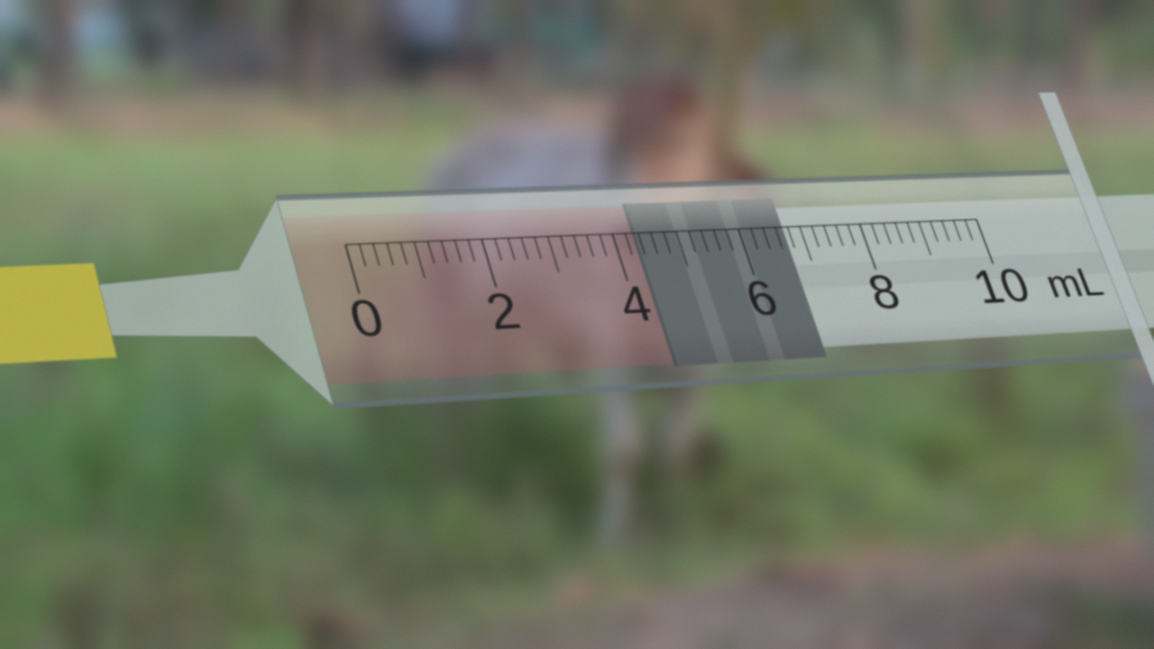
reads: {"value": 4.3, "unit": "mL"}
